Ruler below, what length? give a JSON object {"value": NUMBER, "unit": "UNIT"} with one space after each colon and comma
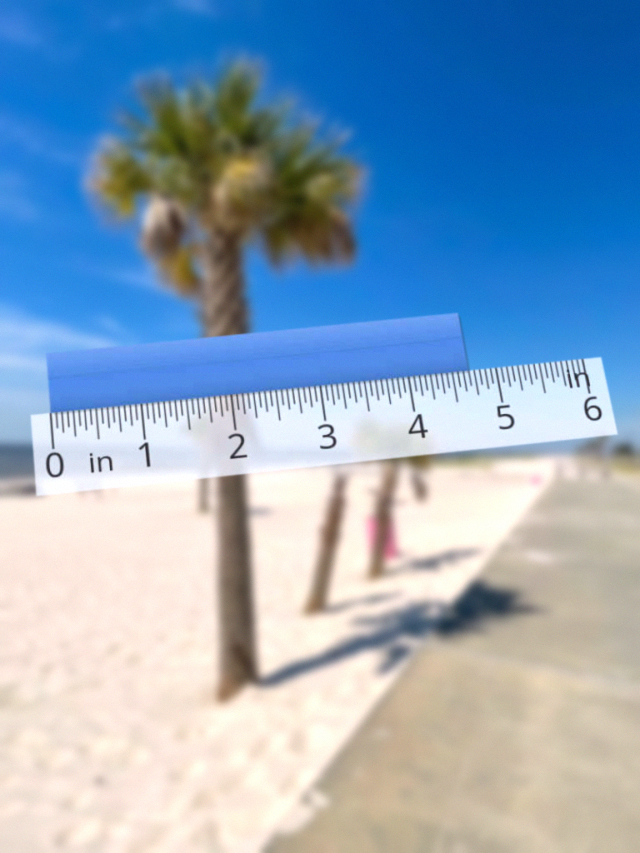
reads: {"value": 4.6875, "unit": "in"}
